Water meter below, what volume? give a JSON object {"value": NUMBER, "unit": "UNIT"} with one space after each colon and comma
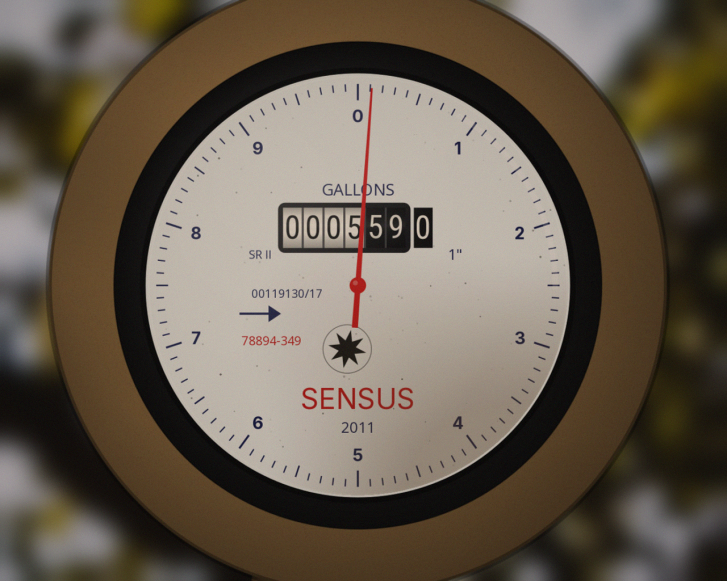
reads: {"value": 5590.1, "unit": "gal"}
